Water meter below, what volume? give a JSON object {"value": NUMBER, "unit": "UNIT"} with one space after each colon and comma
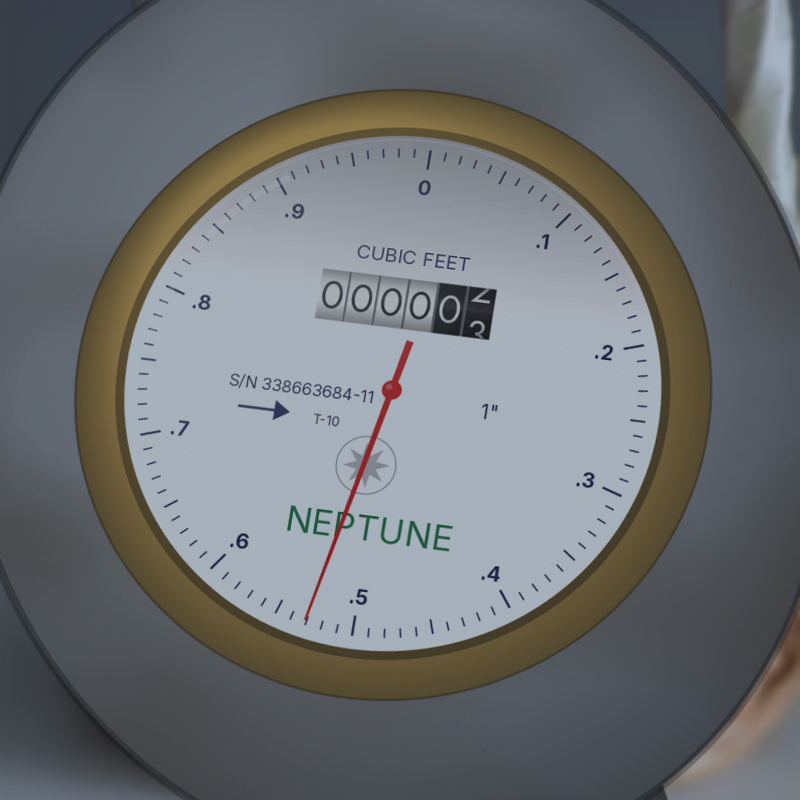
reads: {"value": 2.53, "unit": "ft³"}
